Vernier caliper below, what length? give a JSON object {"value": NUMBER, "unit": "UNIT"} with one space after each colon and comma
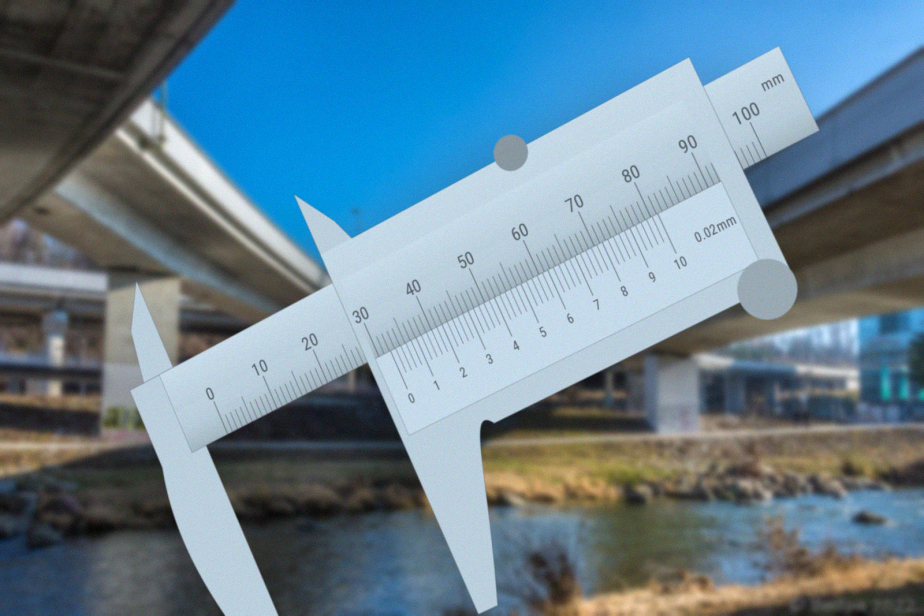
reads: {"value": 32.2, "unit": "mm"}
